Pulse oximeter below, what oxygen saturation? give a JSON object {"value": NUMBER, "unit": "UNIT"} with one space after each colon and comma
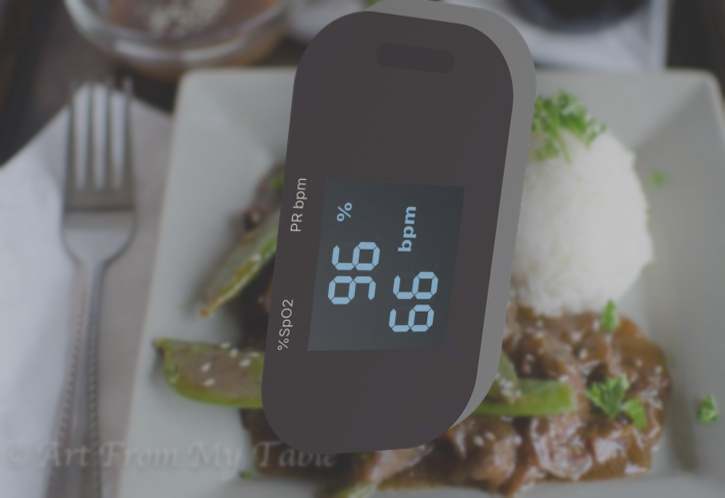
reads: {"value": 96, "unit": "%"}
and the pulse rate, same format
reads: {"value": 66, "unit": "bpm"}
